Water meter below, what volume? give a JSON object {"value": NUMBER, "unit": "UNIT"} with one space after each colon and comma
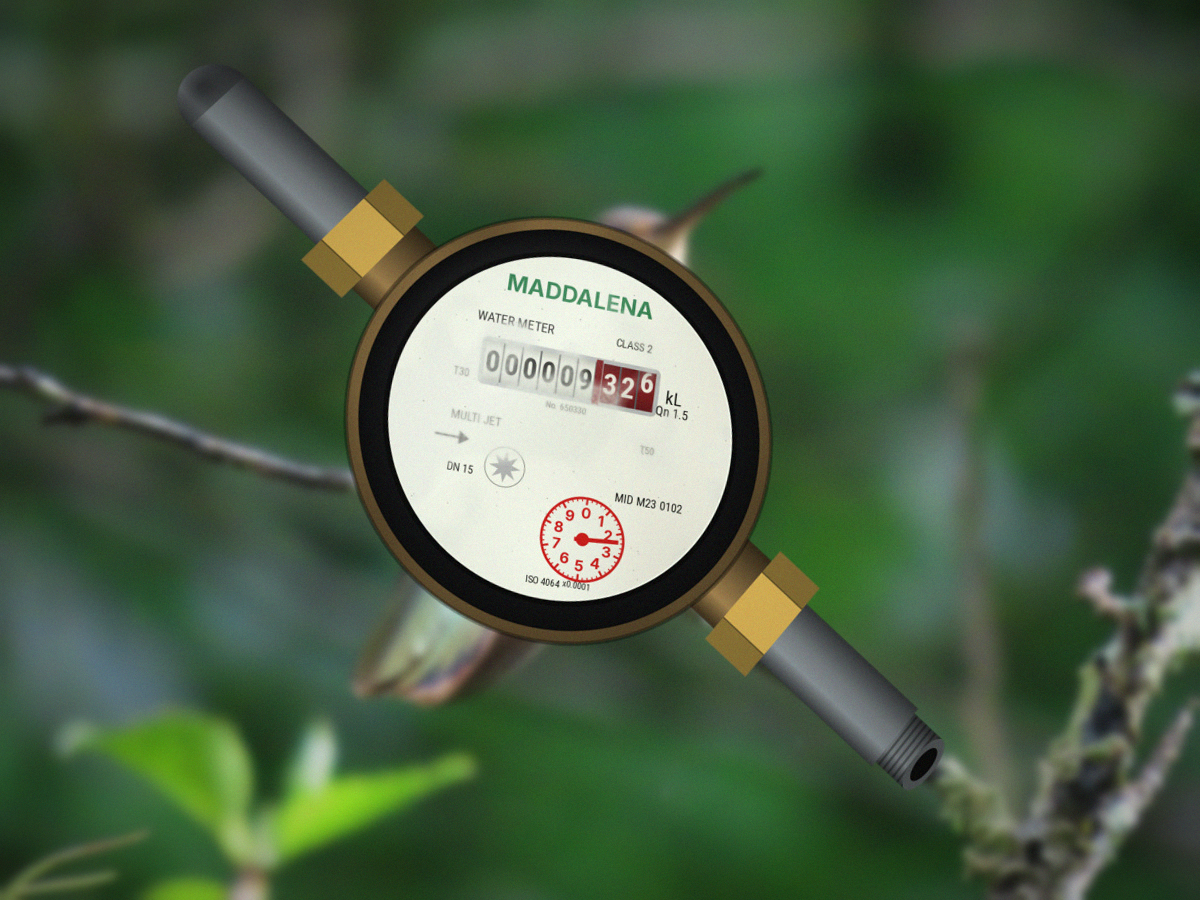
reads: {"value": 9.3262, "unit": "kL"}
